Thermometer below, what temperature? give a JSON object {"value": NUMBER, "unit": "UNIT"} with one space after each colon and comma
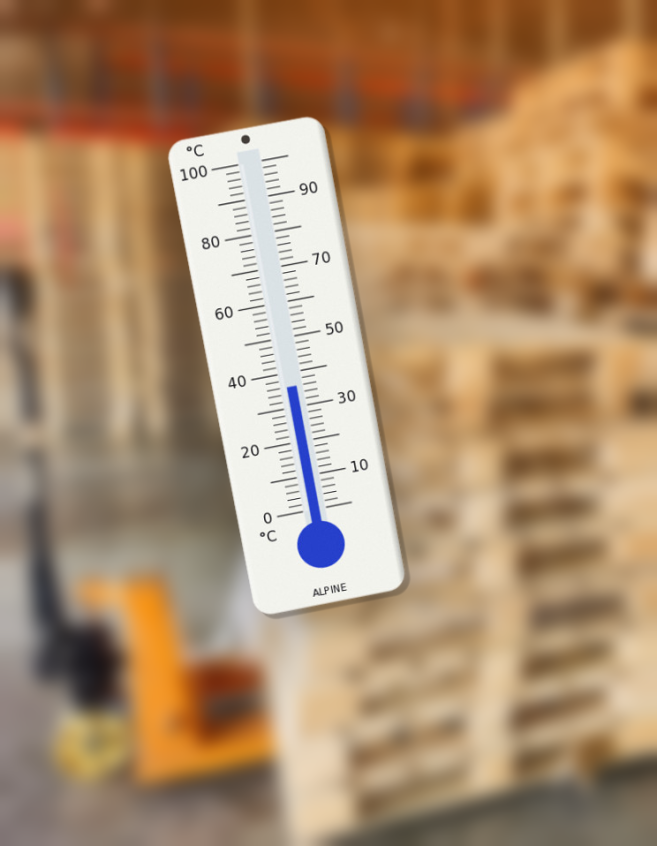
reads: {"value": 36, "unit": "°C"}
